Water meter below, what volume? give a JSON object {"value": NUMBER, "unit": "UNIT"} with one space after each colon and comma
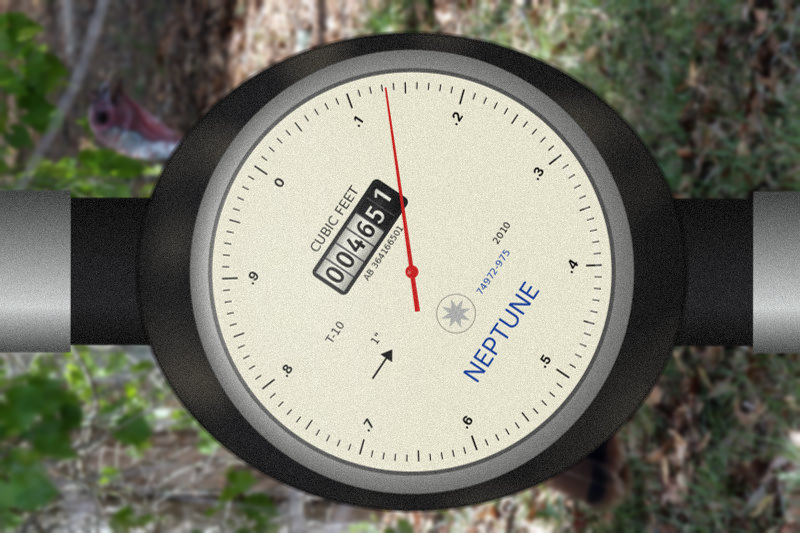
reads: {"value": 4651.13, "unit": "ft³"}
